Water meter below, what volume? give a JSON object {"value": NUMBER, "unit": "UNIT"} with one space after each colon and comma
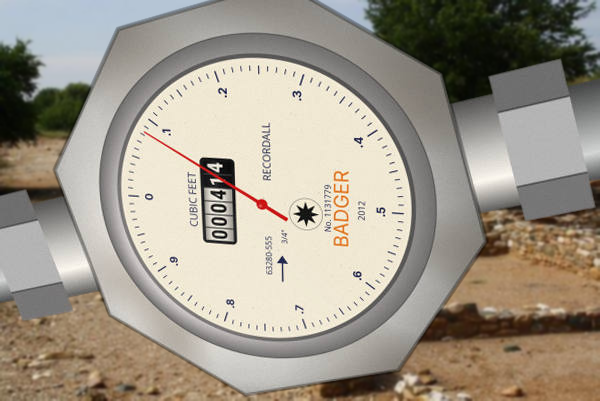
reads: {"value": 414.08, "unit": "ft³"}
